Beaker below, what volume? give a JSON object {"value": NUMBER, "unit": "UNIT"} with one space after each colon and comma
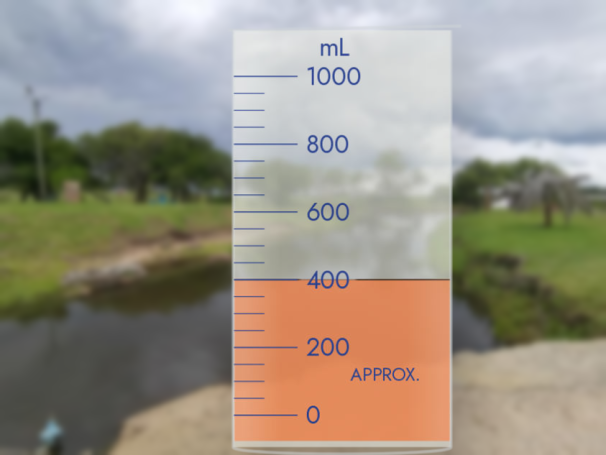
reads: {"value": 400, "unit": "mL"}
